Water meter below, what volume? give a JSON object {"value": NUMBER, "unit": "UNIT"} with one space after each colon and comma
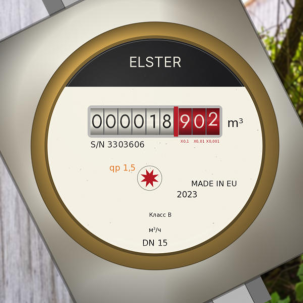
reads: {"value": 18.902, "unit": "m³"}
